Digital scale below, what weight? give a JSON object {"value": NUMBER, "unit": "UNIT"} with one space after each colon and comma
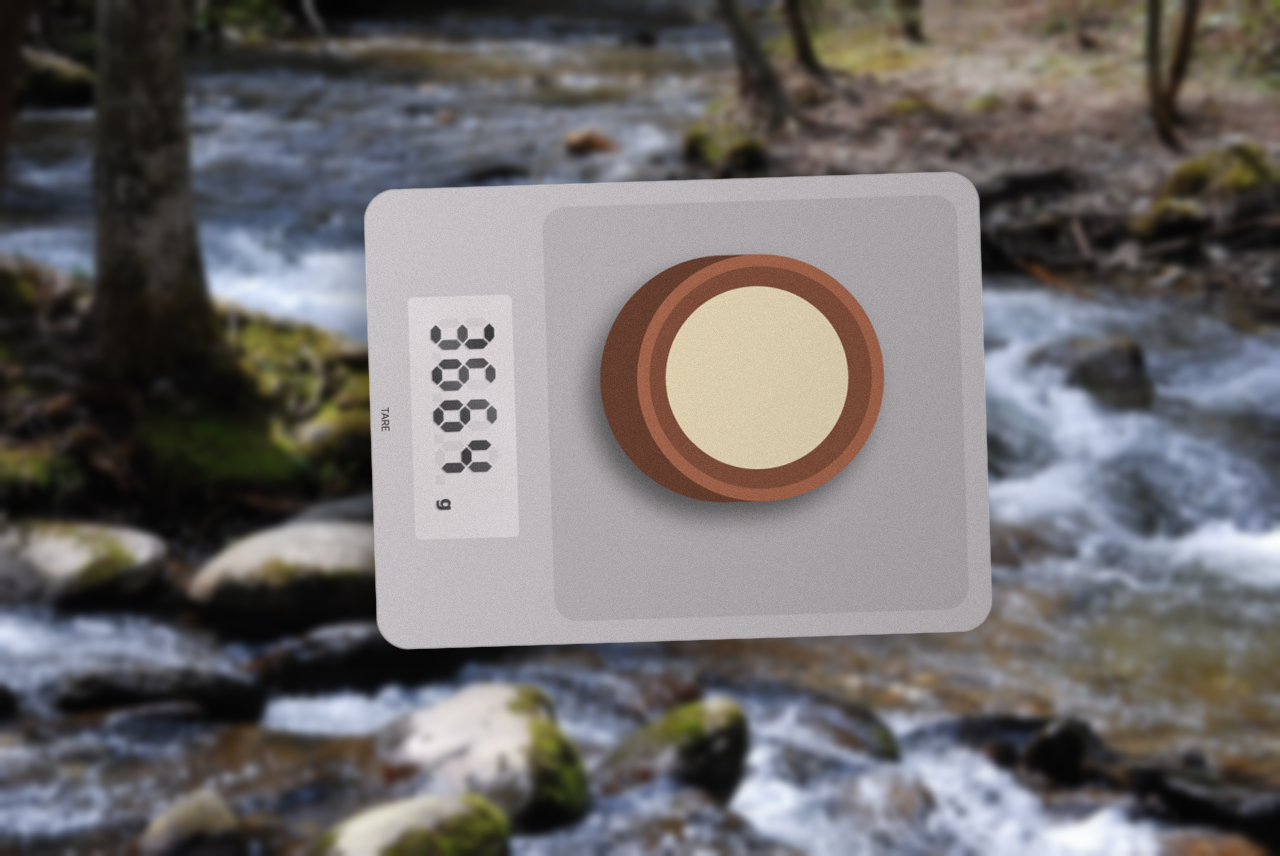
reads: {"value": 3664, "unit": "g"}
